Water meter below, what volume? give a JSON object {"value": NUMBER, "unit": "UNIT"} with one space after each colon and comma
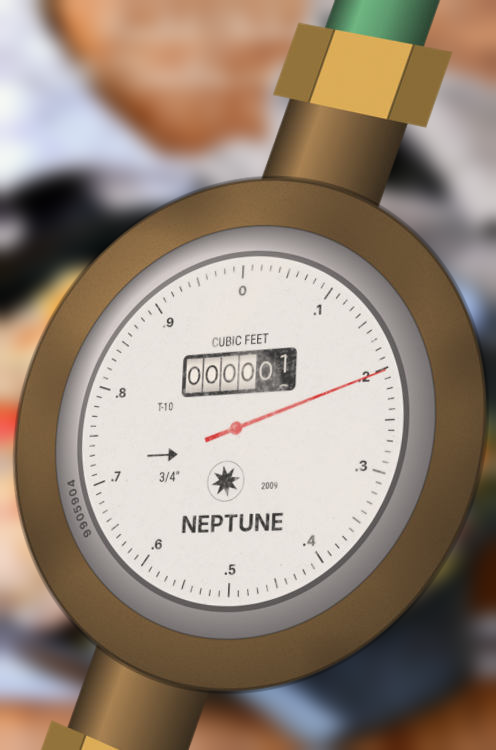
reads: {"value": 1.20, "unit": "ft³"}
